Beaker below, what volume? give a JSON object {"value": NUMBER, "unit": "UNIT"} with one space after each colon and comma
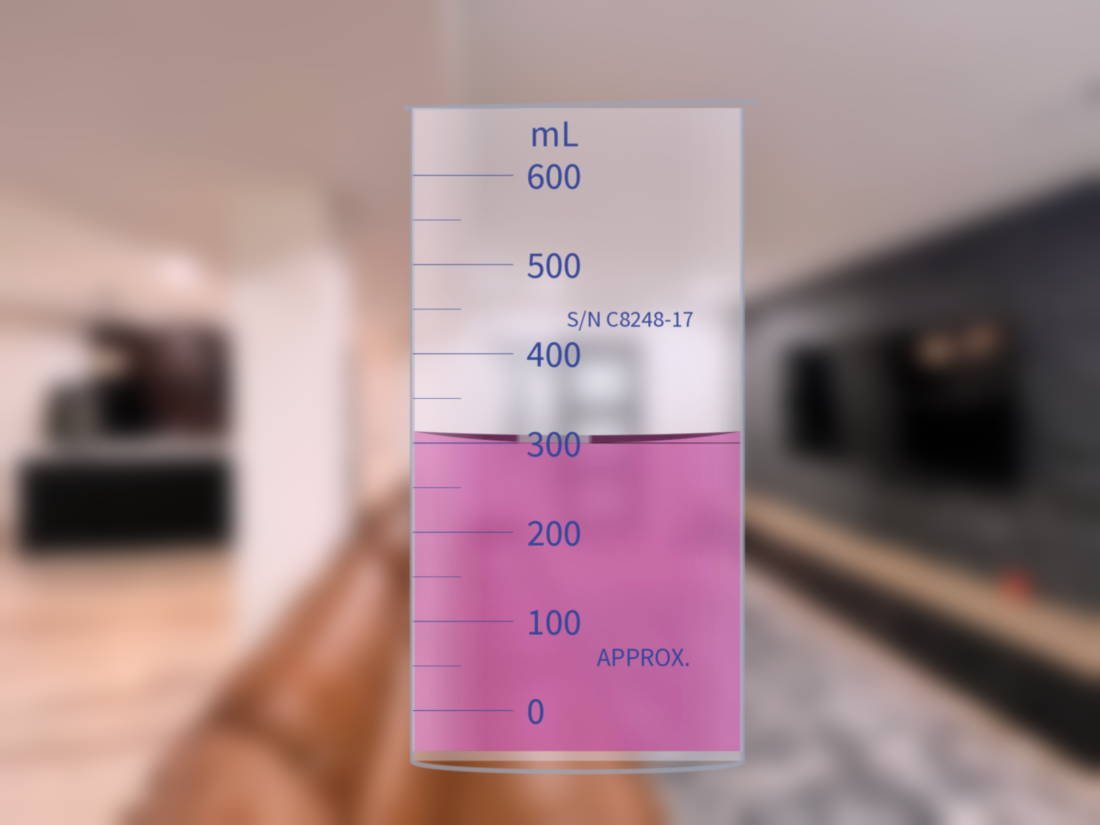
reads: {"value": 300, "unit": "mL"}
